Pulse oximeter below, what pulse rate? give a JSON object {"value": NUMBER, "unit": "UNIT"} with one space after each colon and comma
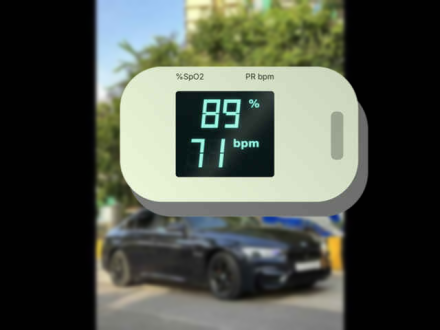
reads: {"value": 71, "unit": "bpm"}
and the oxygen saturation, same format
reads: {"value": 89, "unit": "%"}
